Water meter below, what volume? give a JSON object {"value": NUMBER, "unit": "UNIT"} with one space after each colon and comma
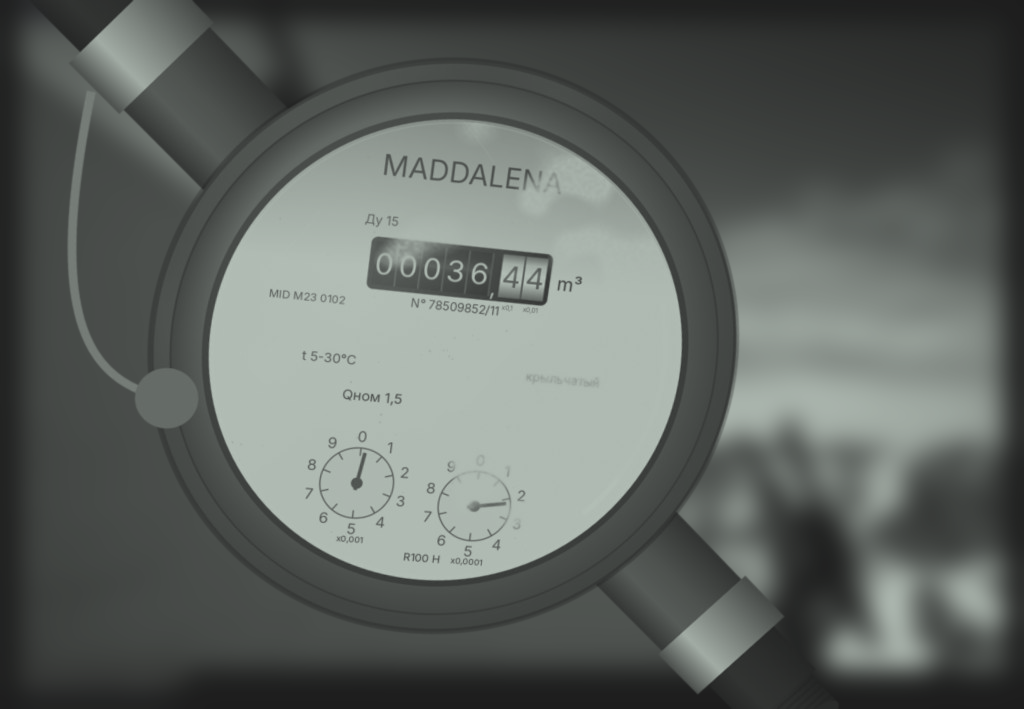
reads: {"value": 36.4402, "unit": "m³"}
